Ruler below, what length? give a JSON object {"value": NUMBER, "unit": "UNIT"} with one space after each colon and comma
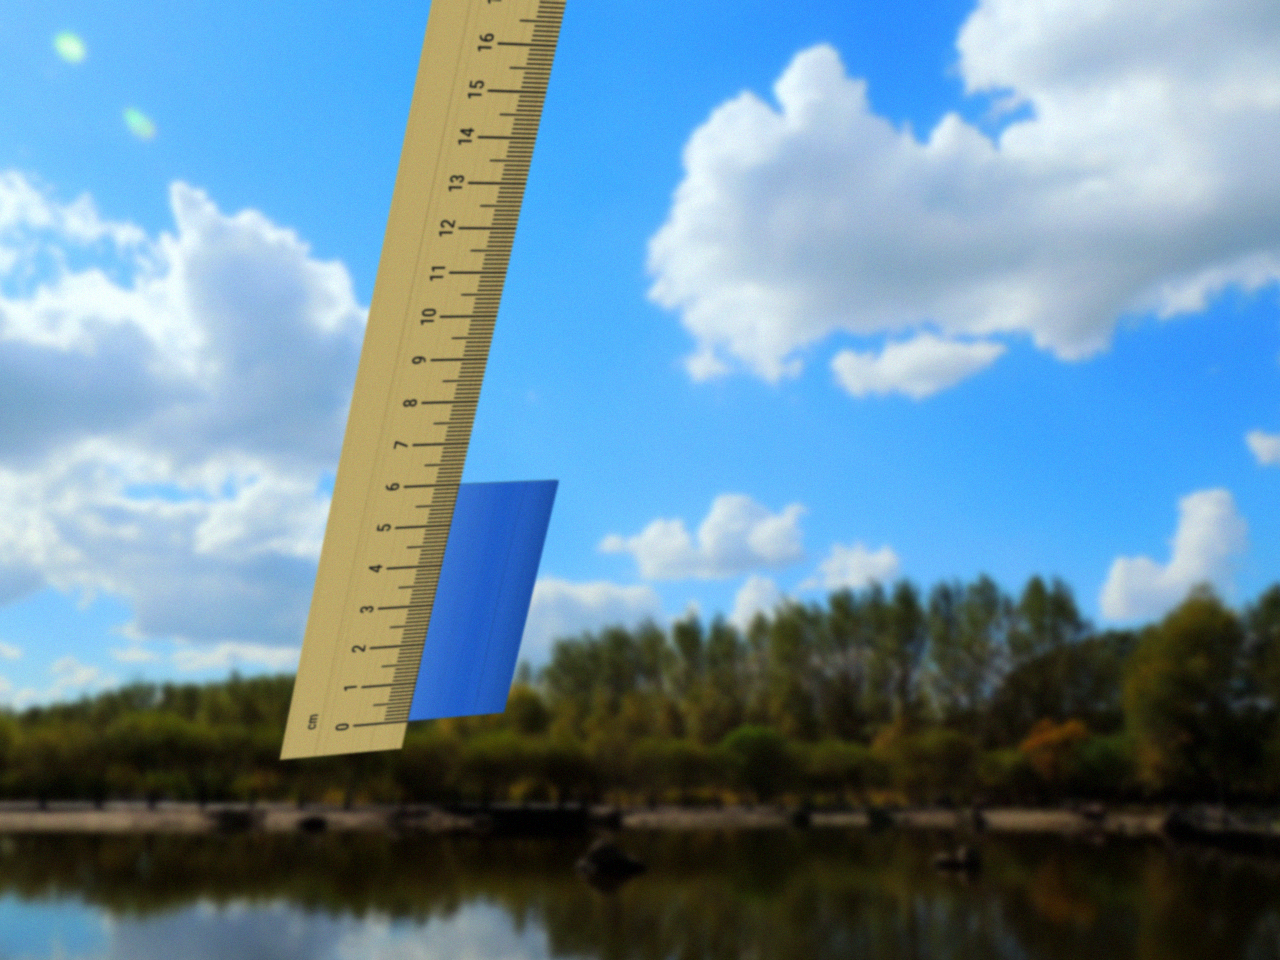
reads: {"value": 6, "unit": "cm"}
